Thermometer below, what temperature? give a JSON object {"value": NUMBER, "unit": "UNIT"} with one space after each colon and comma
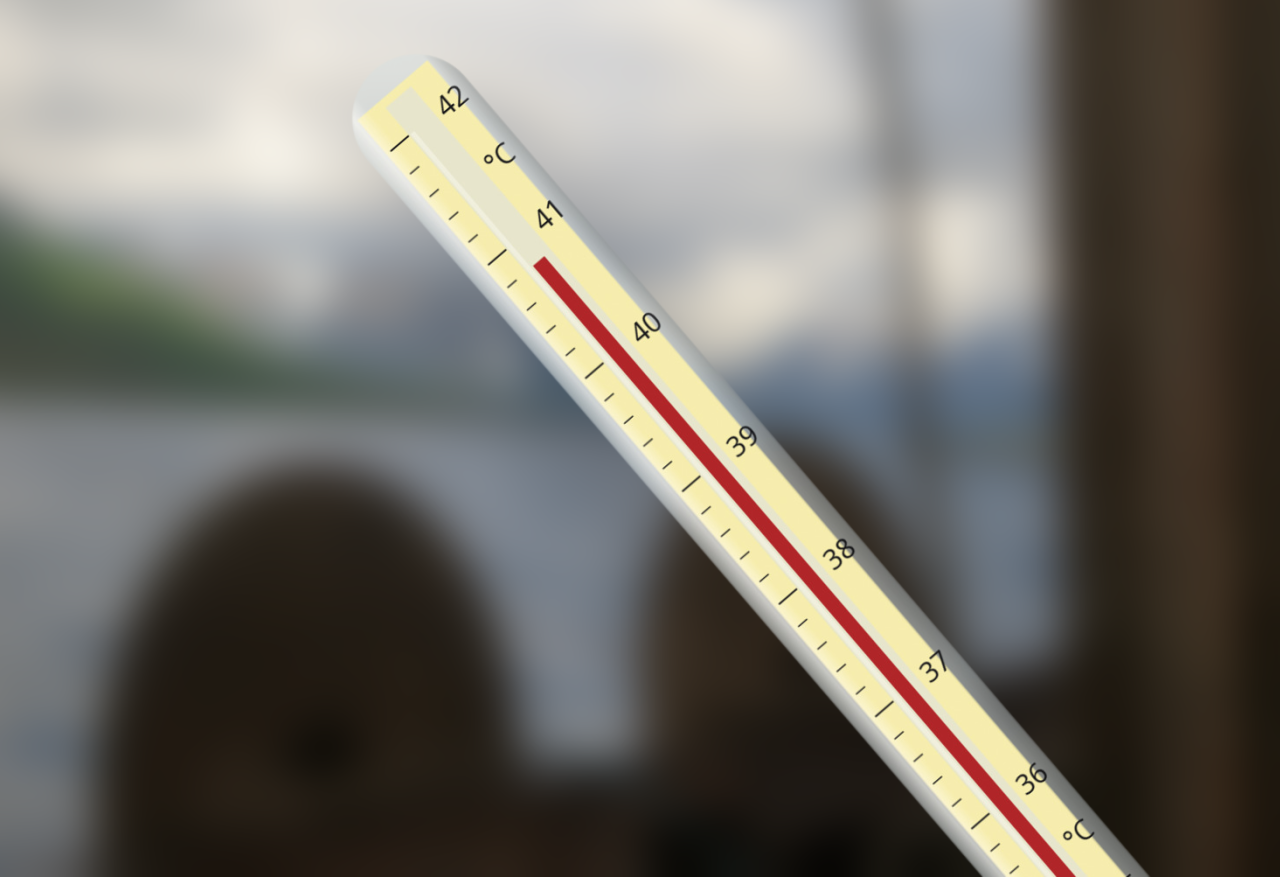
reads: {"value": 40.8, "unit": "°C"}
